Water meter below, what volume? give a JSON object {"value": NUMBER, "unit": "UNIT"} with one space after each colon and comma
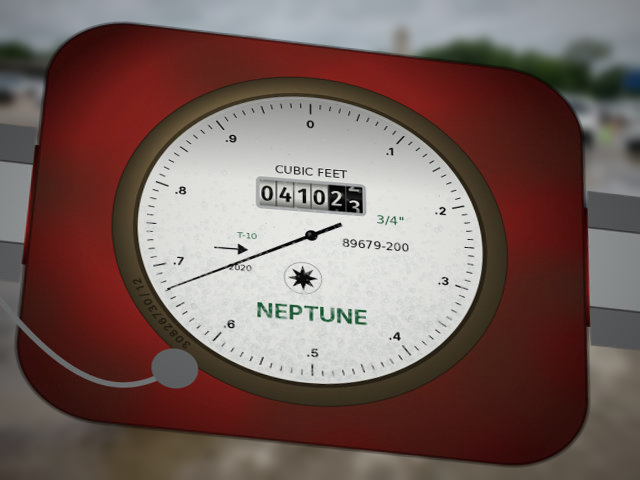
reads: {"value": 41022.67, "unit": "ft³"}
